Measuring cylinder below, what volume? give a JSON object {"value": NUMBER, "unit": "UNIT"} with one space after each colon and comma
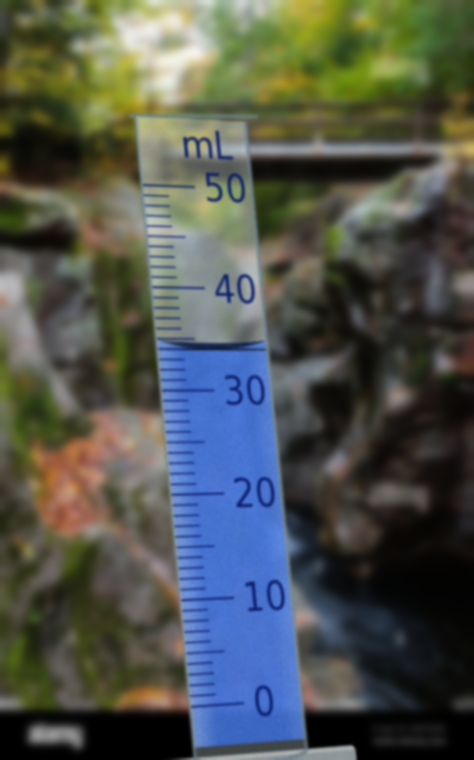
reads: {"value": 34, "unit": "mL"}
